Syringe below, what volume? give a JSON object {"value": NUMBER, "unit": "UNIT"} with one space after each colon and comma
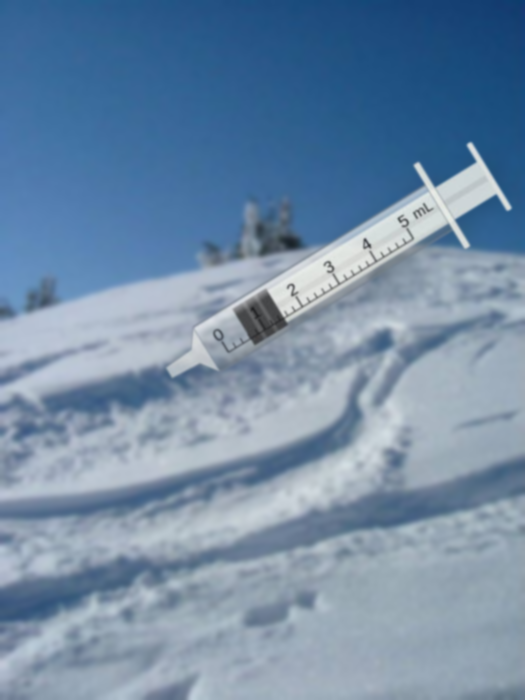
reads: {"value": 0.6, "unit": "mL"}
